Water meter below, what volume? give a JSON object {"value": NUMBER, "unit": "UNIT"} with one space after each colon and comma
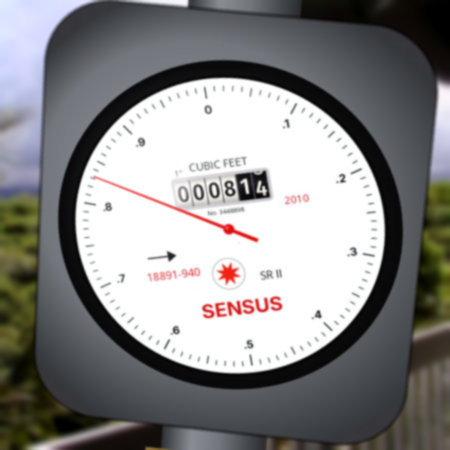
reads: {"value": 813.83, "unit": "ft³"}
